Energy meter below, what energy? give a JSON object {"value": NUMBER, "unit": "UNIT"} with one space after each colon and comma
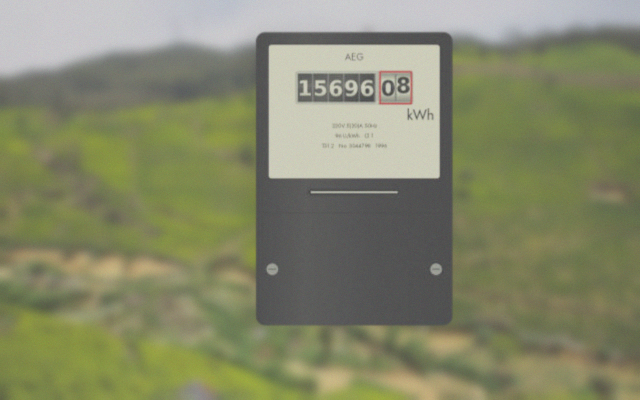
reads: {"value": 15696.08, "unit": "kWh"}
